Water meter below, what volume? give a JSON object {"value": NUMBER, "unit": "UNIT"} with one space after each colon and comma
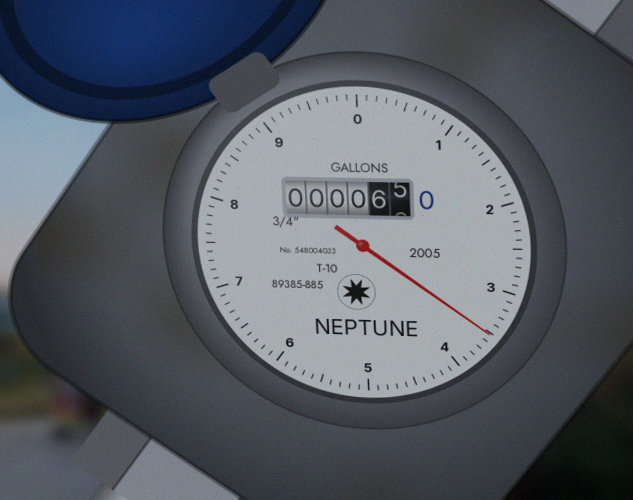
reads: {"value": 653.5, "unit": "gal"}
